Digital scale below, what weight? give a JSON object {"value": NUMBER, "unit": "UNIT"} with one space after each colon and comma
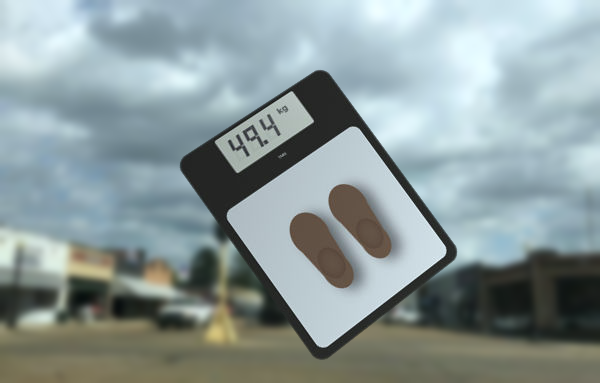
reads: {"value": 49.4, "unit": "kg"}
